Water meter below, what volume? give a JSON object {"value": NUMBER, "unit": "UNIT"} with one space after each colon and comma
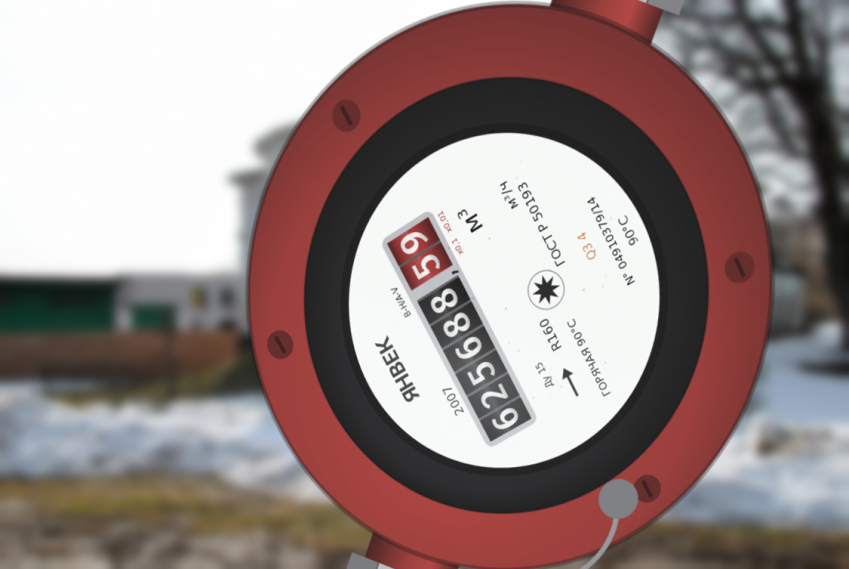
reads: {"value": 625688.59, "unit": "m³"}
